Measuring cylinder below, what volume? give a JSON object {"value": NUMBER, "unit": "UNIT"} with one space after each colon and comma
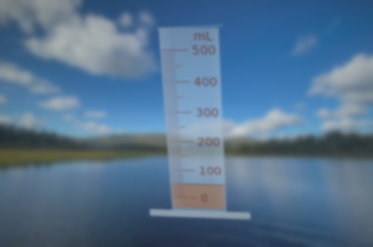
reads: {"value": 50, "unit": "mL"}
